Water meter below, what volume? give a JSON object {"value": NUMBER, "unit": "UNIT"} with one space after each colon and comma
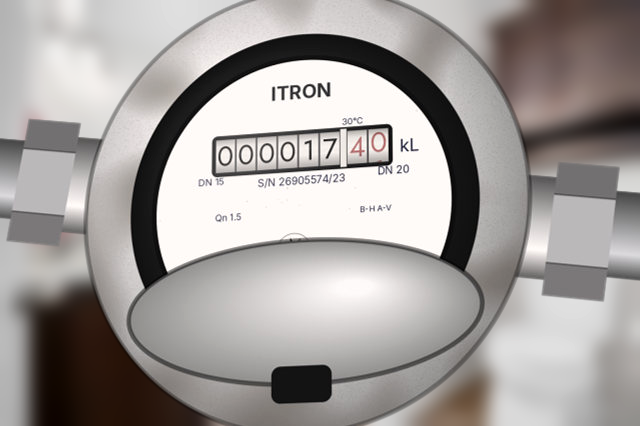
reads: {"value": 17.40, "unit": "kL"}
